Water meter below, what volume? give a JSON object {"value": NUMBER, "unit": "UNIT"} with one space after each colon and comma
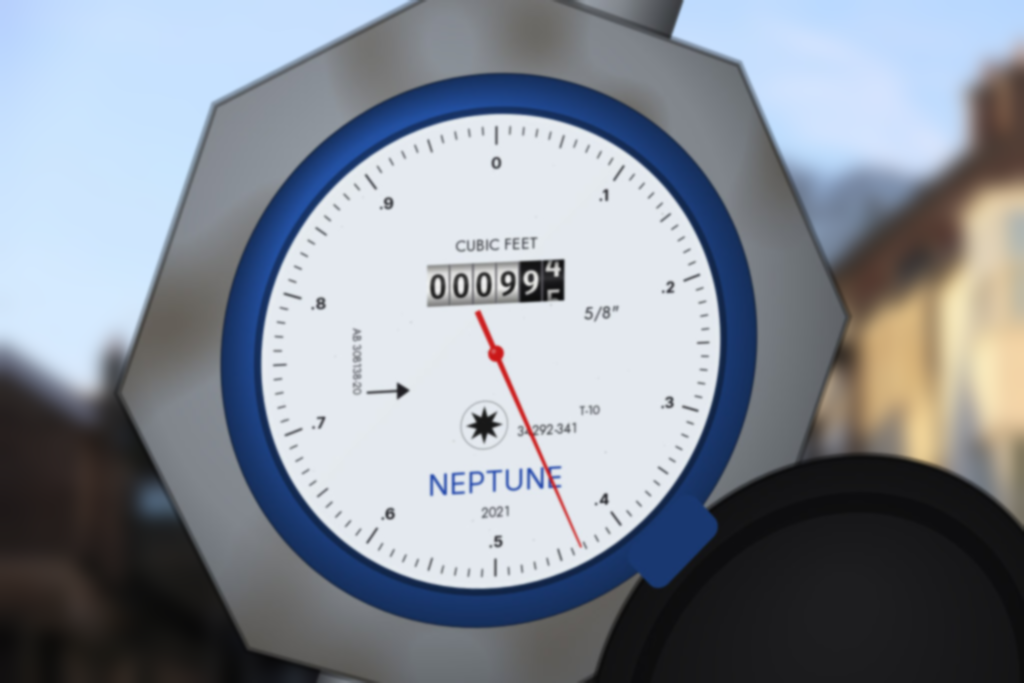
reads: {"value": 994.43, "unit": "ft³"}
